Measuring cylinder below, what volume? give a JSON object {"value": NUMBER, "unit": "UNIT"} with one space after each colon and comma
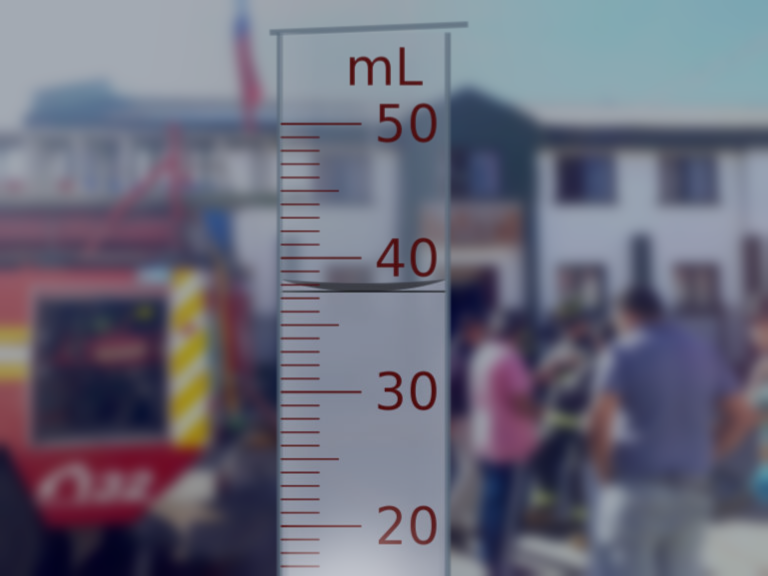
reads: {"value": 37.5, "unit": "mL"}
